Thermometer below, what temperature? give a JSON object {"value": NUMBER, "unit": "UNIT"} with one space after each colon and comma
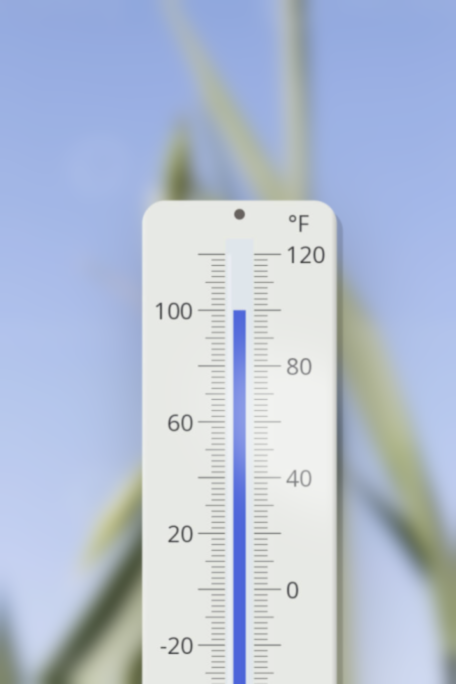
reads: {"value": 100, "unit": "°F"}
